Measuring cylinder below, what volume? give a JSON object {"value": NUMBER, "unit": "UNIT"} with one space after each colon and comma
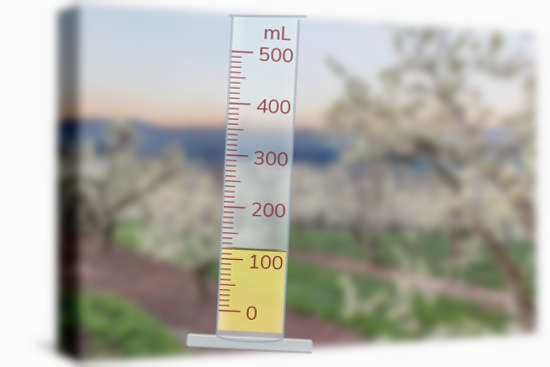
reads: {"value": 120, "unit": "mL"}
